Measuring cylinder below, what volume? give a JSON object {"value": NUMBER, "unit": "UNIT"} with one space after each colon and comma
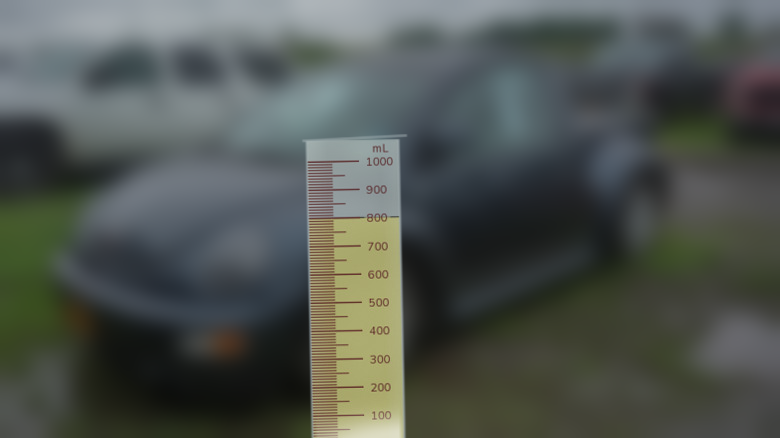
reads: {"value": 800, "unit": "mL"}
